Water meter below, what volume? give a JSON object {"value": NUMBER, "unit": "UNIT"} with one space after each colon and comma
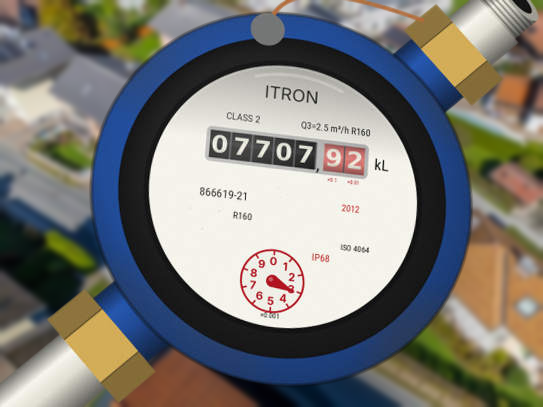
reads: {"value": 7707.923, "unit": "kL"}
